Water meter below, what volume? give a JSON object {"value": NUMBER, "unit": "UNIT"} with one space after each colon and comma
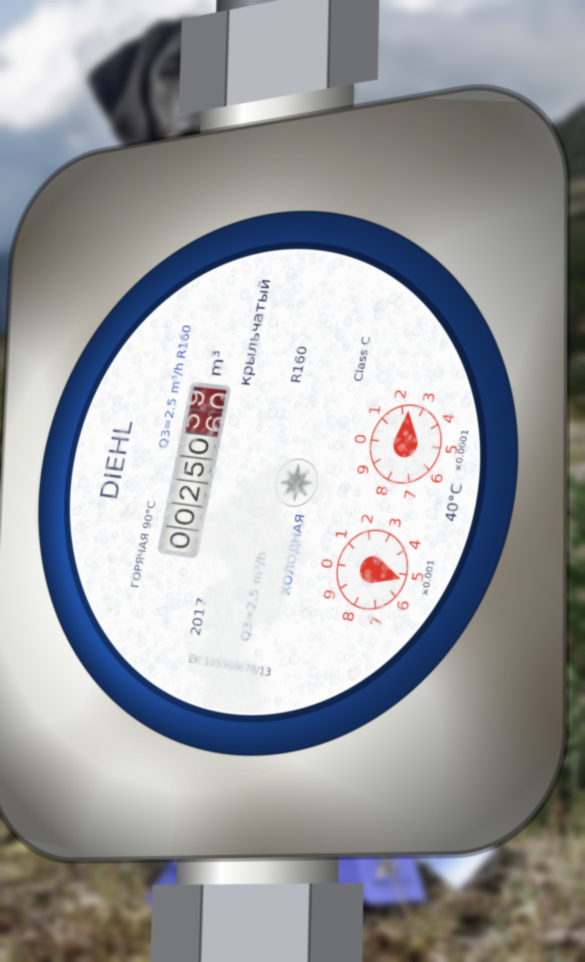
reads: {"value": 250.5952, "unit": "m³"}
